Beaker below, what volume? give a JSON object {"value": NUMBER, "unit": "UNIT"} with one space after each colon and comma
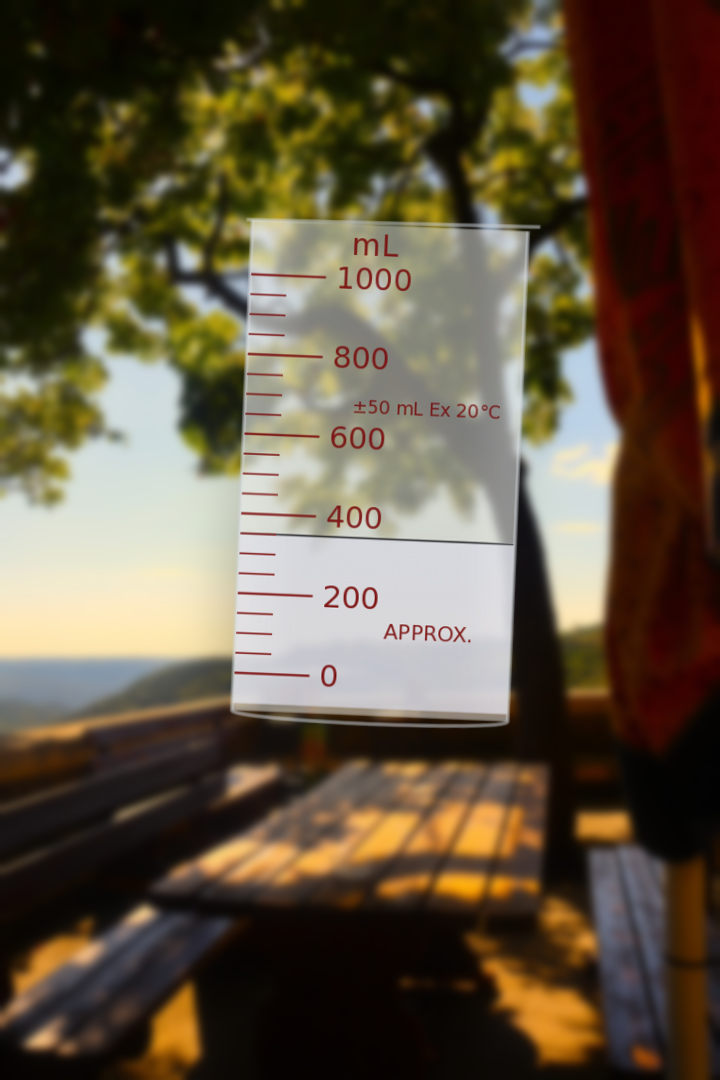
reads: {"value": 350, "unit": "mL"}
